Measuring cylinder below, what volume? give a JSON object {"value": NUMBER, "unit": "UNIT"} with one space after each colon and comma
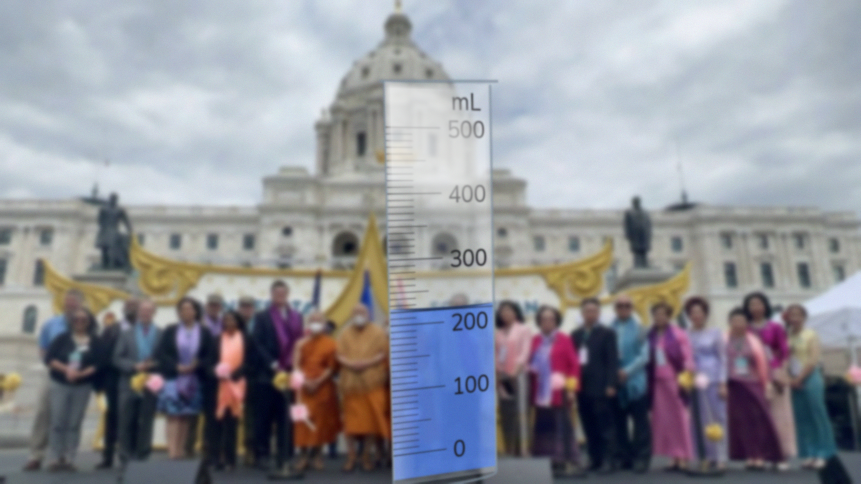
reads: {"value": 220, "unit": "mL"}
